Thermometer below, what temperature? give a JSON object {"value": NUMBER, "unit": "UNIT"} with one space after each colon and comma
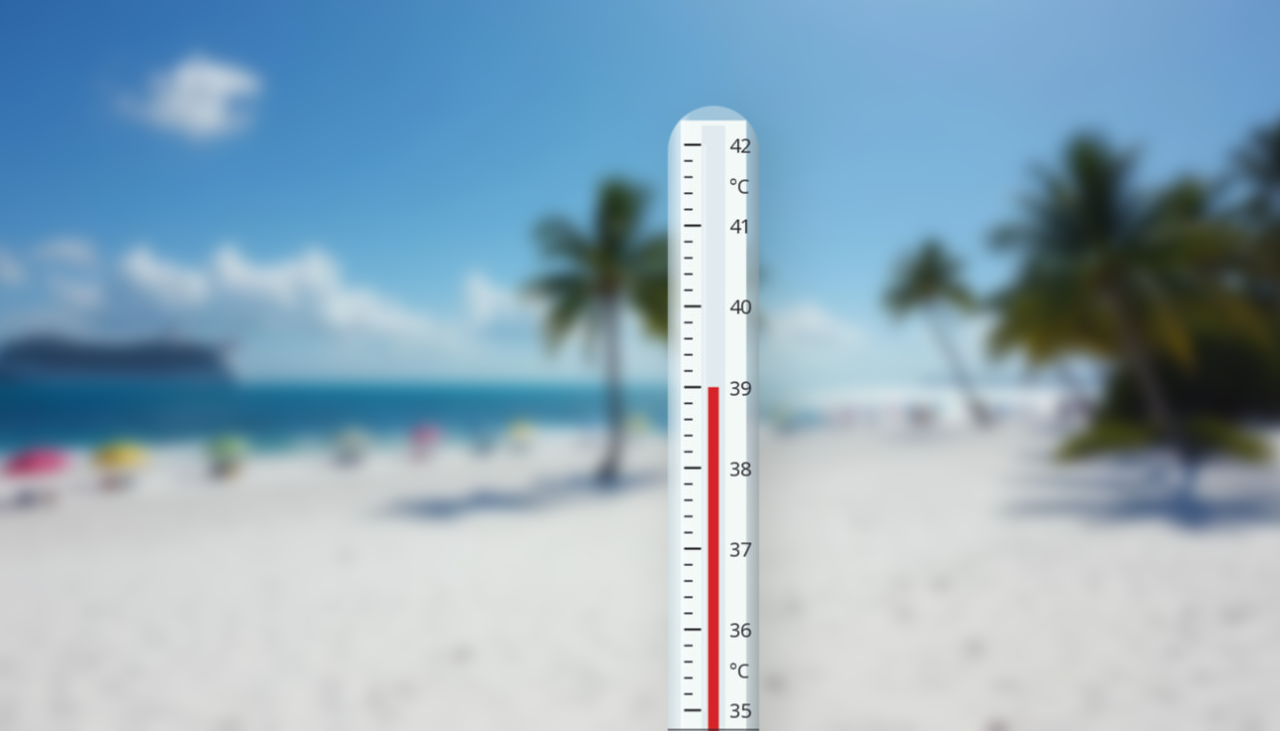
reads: {"value": 39, "unit": "°C"}
